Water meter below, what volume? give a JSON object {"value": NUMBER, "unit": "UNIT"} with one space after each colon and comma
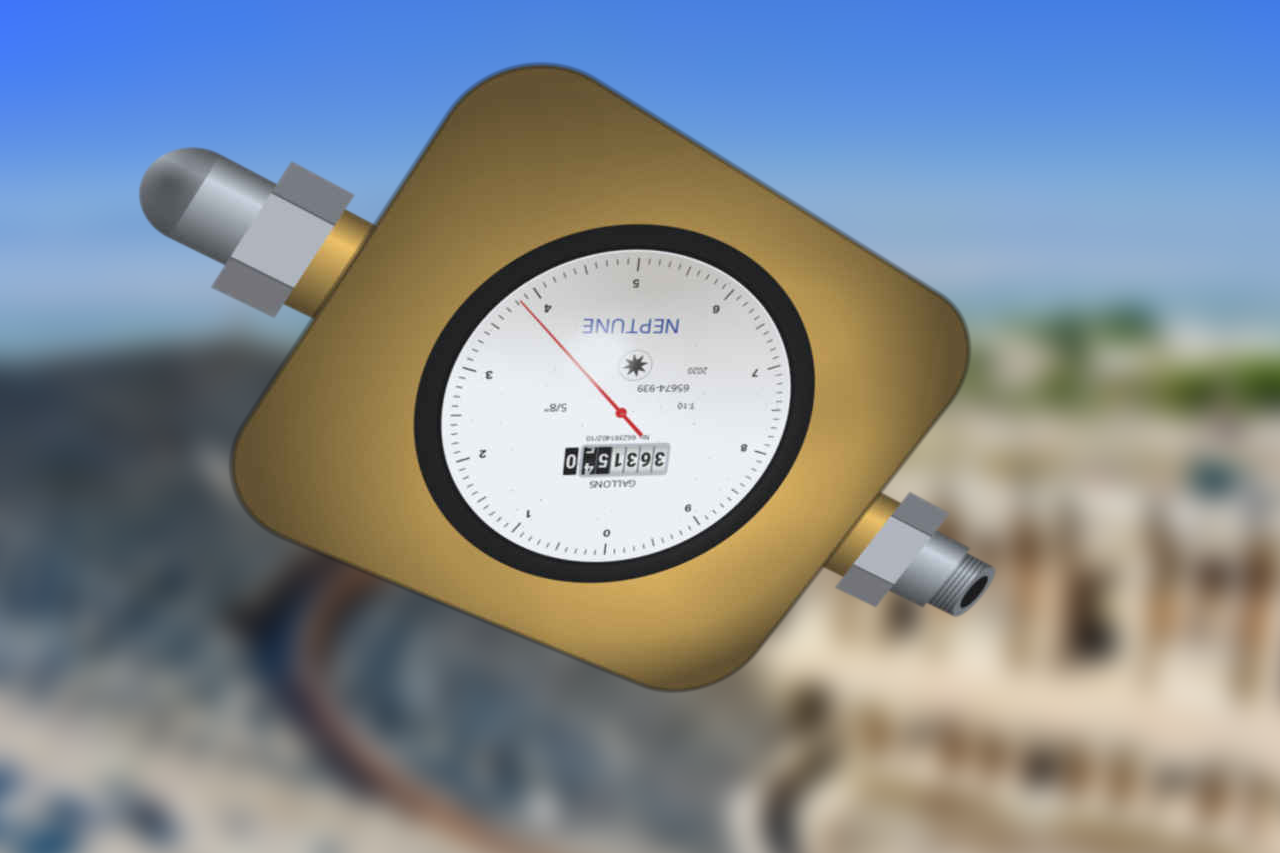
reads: {"value": 3631543.8, "unit": "gal"}
